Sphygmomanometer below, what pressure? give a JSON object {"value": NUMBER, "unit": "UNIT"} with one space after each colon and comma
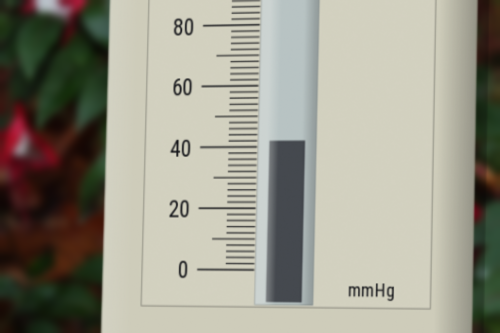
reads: {"value": 42, "unit": "mmHg"}
